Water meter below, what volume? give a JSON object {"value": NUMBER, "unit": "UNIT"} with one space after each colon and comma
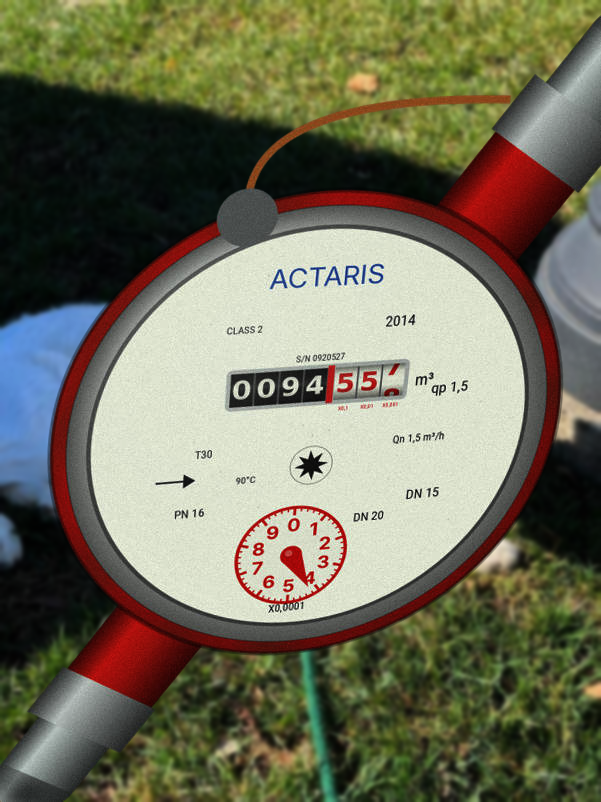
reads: {"value": 94.5574, "unit": "m³"}
